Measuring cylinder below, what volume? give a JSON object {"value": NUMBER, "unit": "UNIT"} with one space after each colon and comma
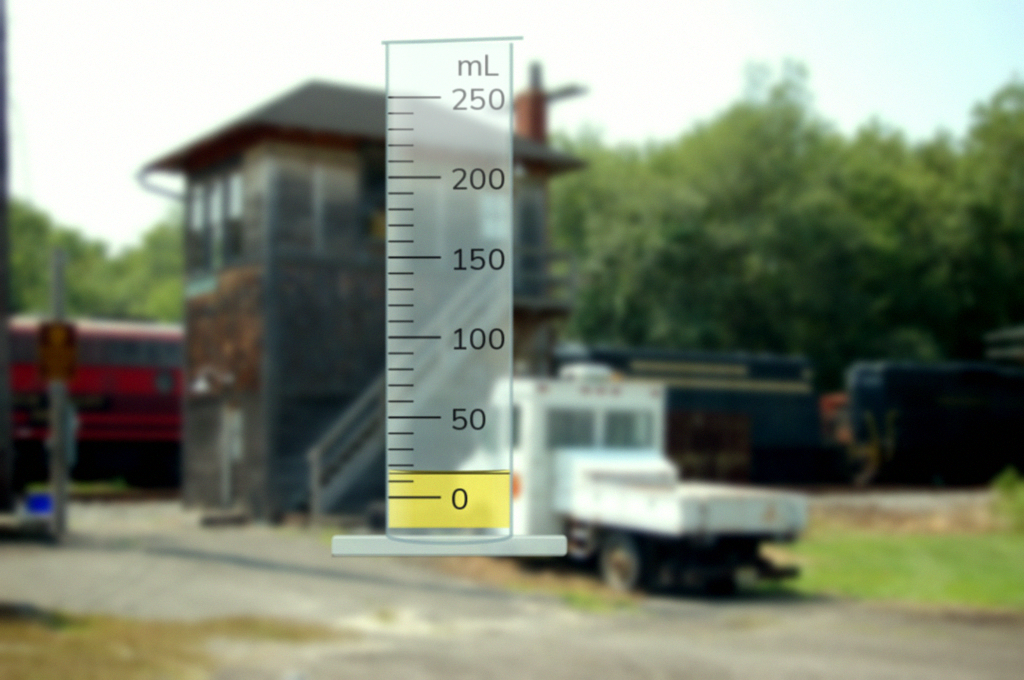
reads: {"value": 15, "unit": "mL"}
